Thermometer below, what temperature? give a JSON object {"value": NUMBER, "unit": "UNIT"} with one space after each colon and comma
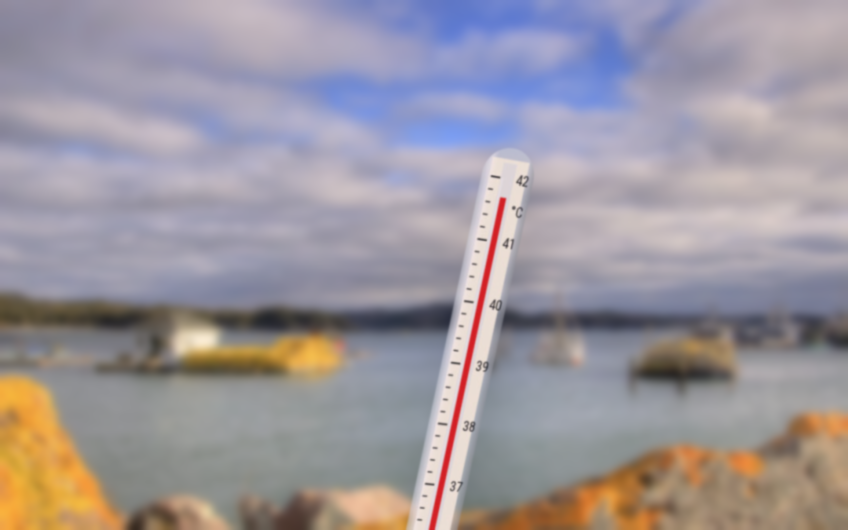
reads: {"value": 41.7, "unit": "°C"}
